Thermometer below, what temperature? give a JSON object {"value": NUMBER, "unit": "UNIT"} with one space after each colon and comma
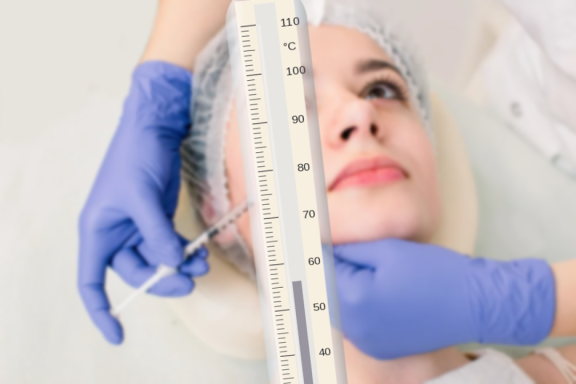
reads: {"value": 56, "unit": "°C"}
